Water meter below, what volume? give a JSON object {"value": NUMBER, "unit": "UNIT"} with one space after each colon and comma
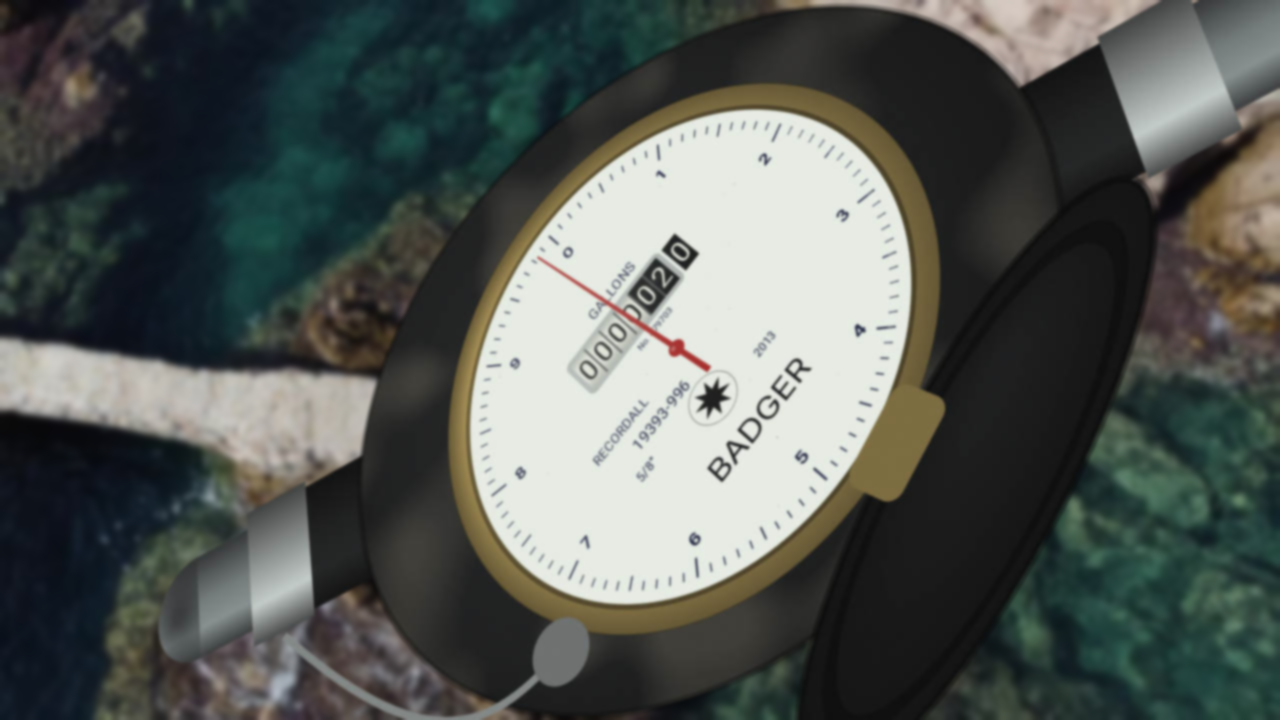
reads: {"value": 19.8, "unit": "gal"}
